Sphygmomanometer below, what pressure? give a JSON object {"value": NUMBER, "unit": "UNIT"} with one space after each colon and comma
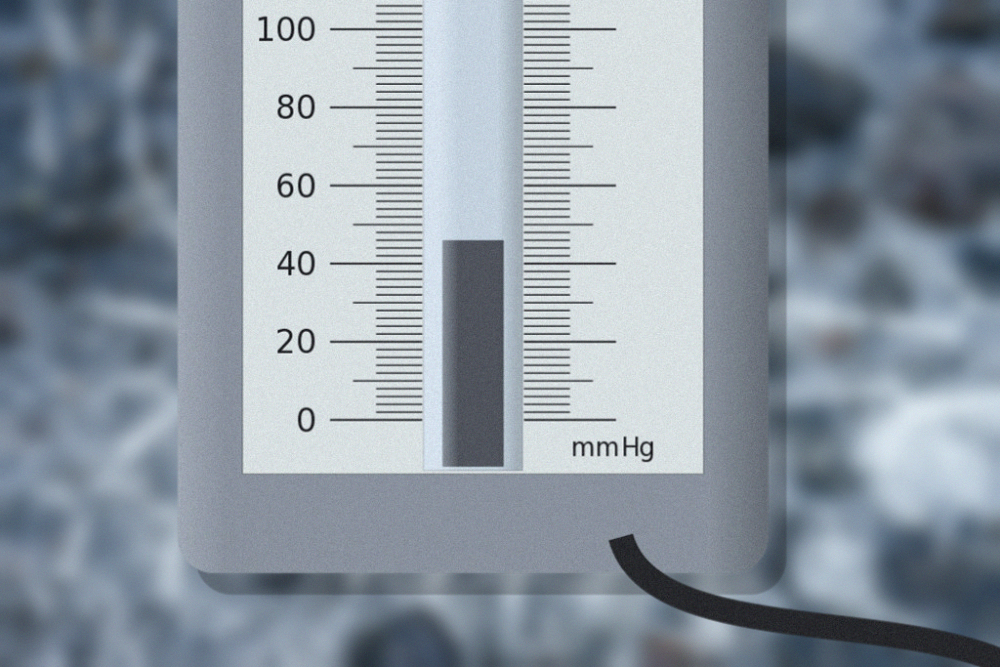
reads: {"value": 46, "unit": "mmHg"}
